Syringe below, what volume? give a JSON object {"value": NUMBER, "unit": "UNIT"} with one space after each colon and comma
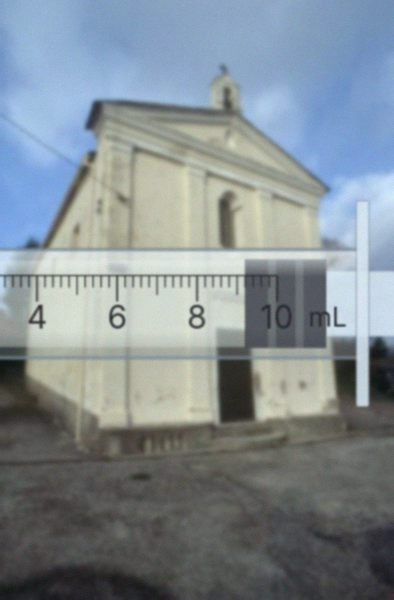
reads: {"value": 9.2, "unit": "mL"}
